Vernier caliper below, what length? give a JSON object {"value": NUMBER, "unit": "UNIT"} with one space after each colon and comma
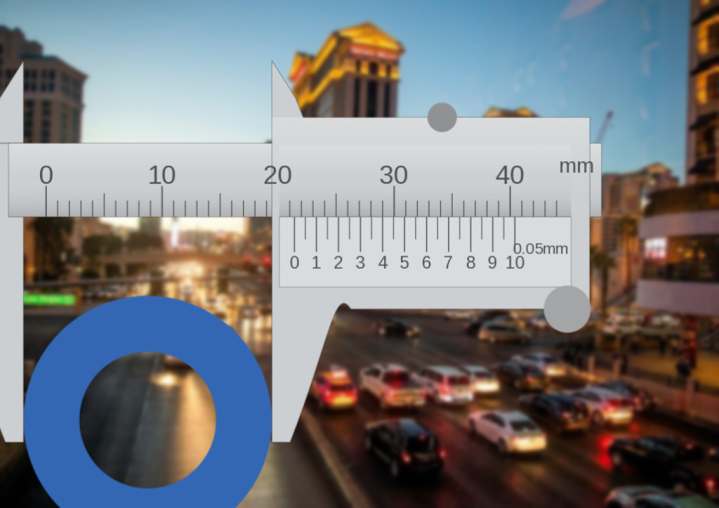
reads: {"value": 21.4, "unit": "mm"}
